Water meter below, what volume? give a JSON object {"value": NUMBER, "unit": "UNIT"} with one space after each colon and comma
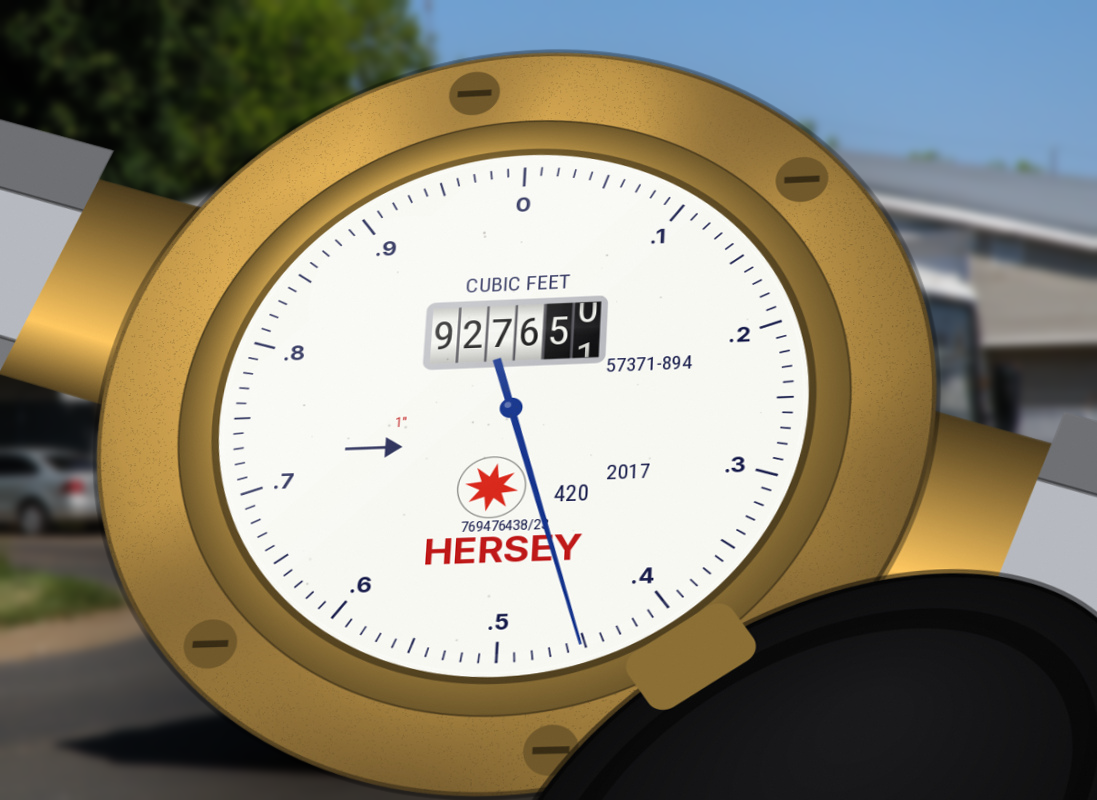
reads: {"value": 927650.45, "unit": "ft³"}
